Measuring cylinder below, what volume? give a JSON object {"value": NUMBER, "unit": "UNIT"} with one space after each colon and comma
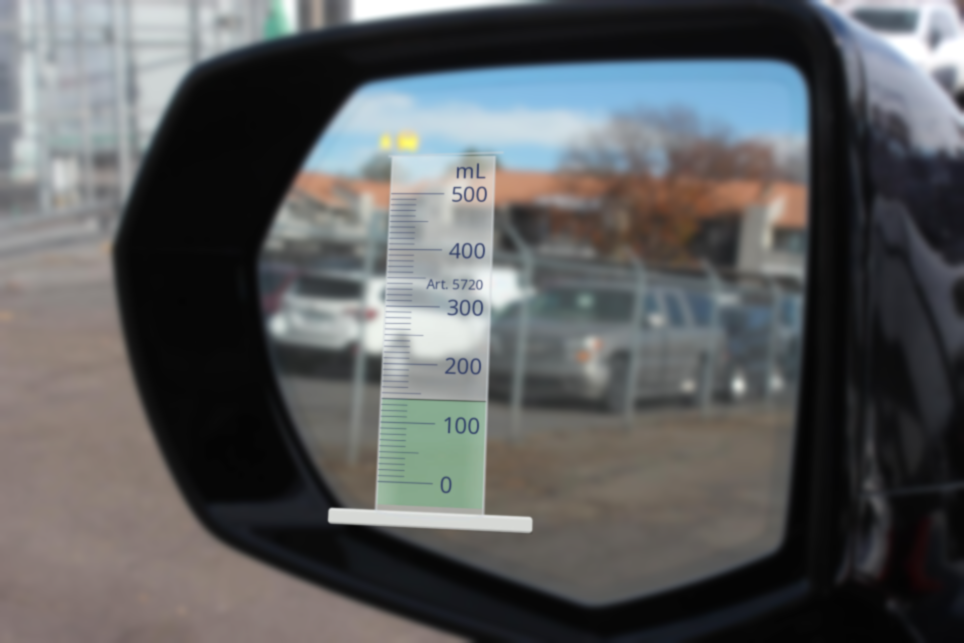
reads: {"value": 140, "unit": "mL"}
